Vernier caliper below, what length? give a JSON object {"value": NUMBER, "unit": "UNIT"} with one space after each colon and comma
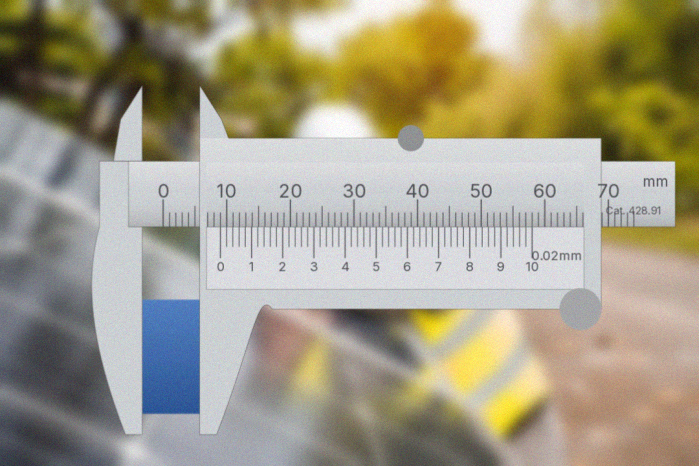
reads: {"value": 9.0, "unit": "mm"}
